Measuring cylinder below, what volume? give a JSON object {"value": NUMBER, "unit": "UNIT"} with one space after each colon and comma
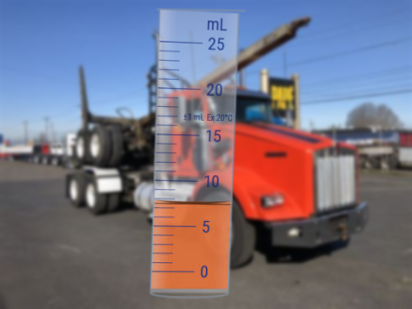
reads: {"value": 7.5, "unit": "mL"}
